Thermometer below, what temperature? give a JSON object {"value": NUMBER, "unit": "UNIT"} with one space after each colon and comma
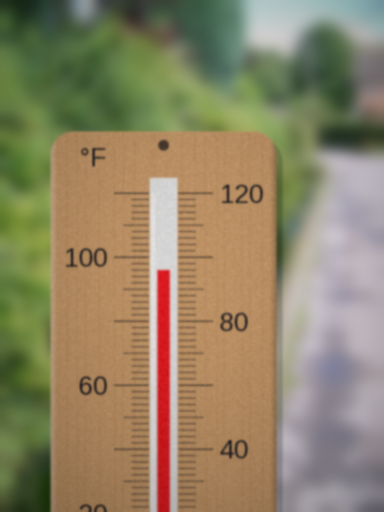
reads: {"value": 96, "unit": "°F"}
